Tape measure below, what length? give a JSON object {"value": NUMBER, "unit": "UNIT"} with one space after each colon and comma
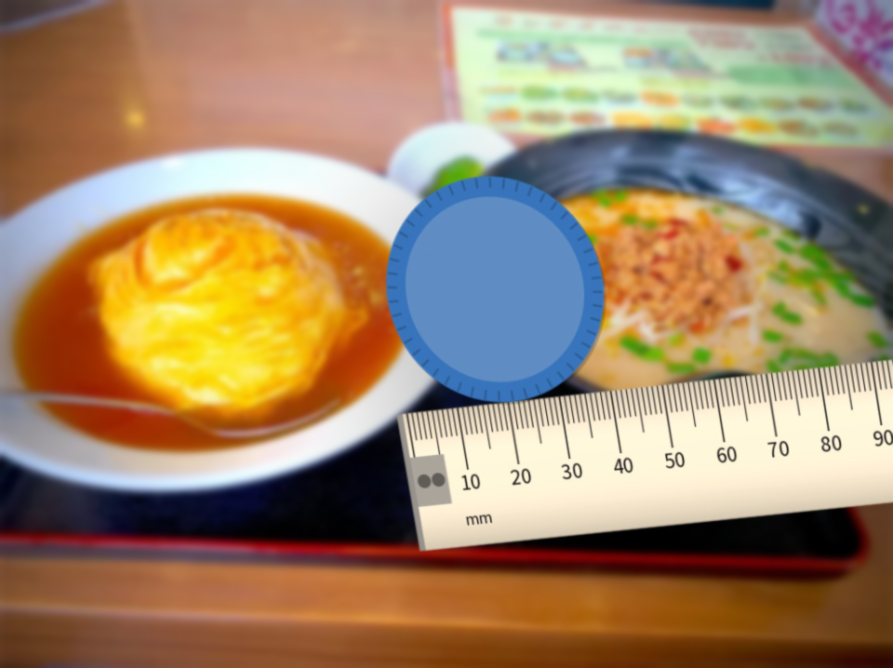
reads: {"value": 42, "unit": "mm"}
